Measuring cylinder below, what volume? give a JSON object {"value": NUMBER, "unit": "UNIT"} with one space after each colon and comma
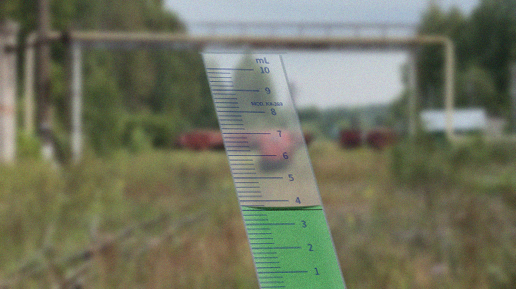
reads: {"value": 3.6, "unit": "mL"}
